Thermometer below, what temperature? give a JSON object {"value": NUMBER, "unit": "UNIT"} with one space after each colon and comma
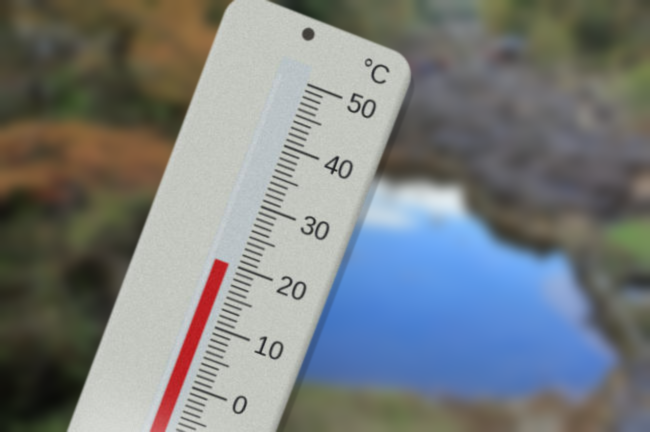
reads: {"value": 20, "unit": "°C"}
